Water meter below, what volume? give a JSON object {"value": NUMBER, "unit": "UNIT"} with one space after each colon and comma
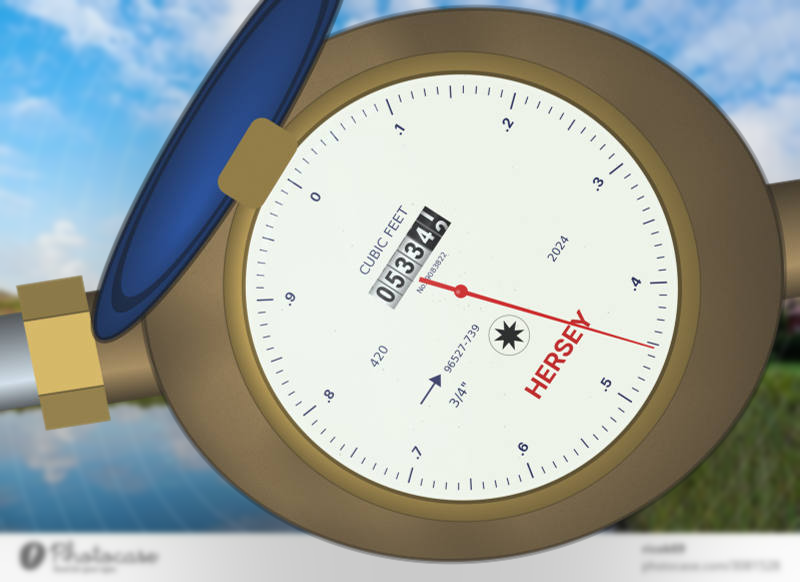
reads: {"value": 53341.45, "unit": "ft³"}
